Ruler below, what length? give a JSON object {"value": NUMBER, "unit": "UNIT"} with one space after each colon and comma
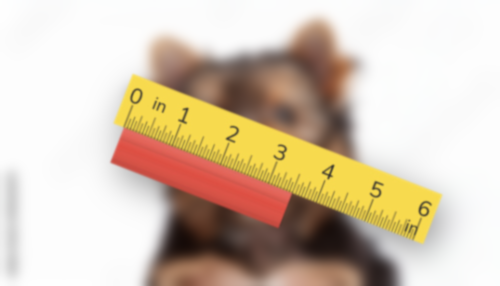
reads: {"value": 3.5, "unit": "in"}
